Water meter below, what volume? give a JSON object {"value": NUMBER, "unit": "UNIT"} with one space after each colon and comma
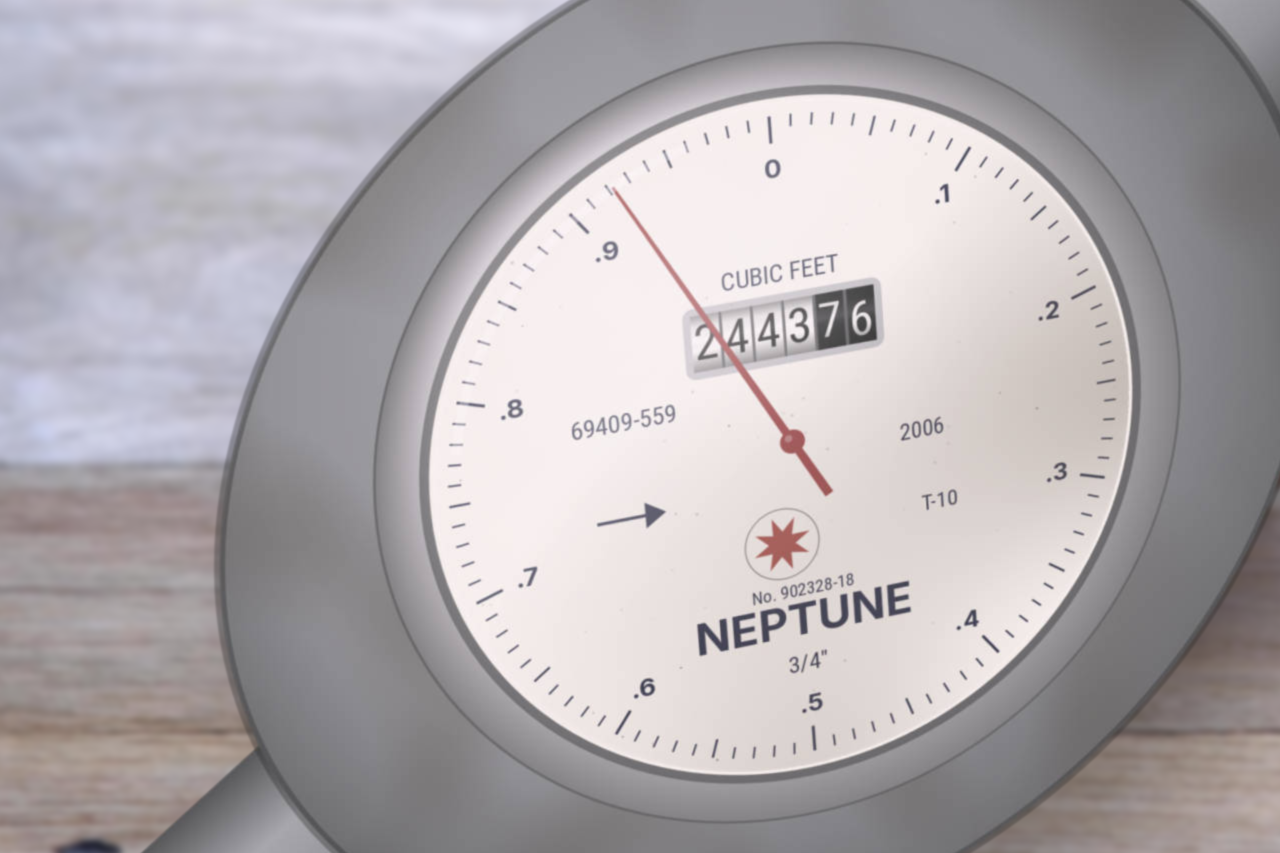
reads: {"value": 244375.92, "unit": "ft³"}
